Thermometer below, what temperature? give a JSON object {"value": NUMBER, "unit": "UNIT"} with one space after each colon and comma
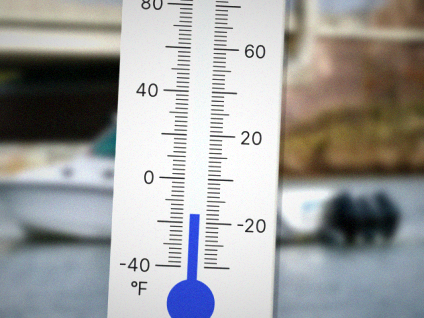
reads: {"value": -16, "unit": "°F"}
